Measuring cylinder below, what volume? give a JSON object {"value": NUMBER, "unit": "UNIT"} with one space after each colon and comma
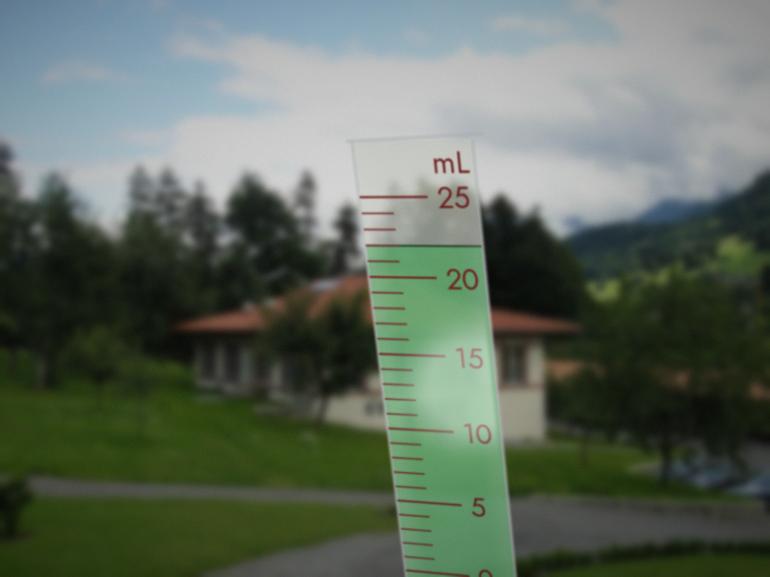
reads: {"value": 22, "unit": "mL"}
